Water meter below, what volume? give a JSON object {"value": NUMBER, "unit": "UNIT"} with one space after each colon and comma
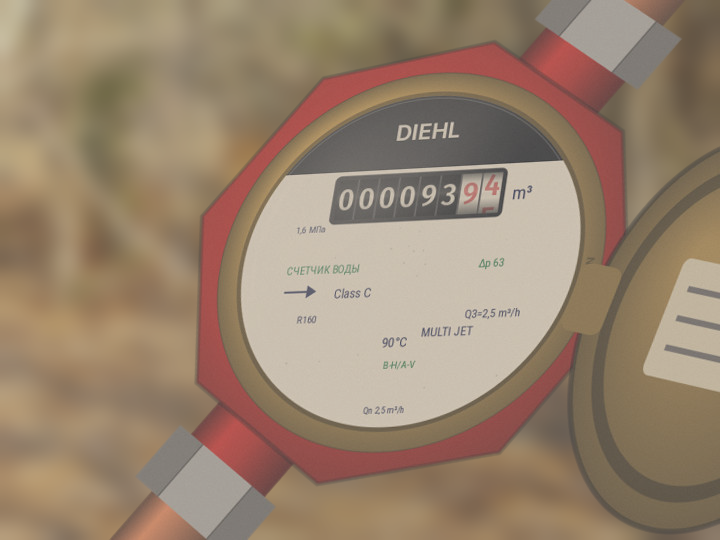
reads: {"value": 93.94, "unit": "m³"}
